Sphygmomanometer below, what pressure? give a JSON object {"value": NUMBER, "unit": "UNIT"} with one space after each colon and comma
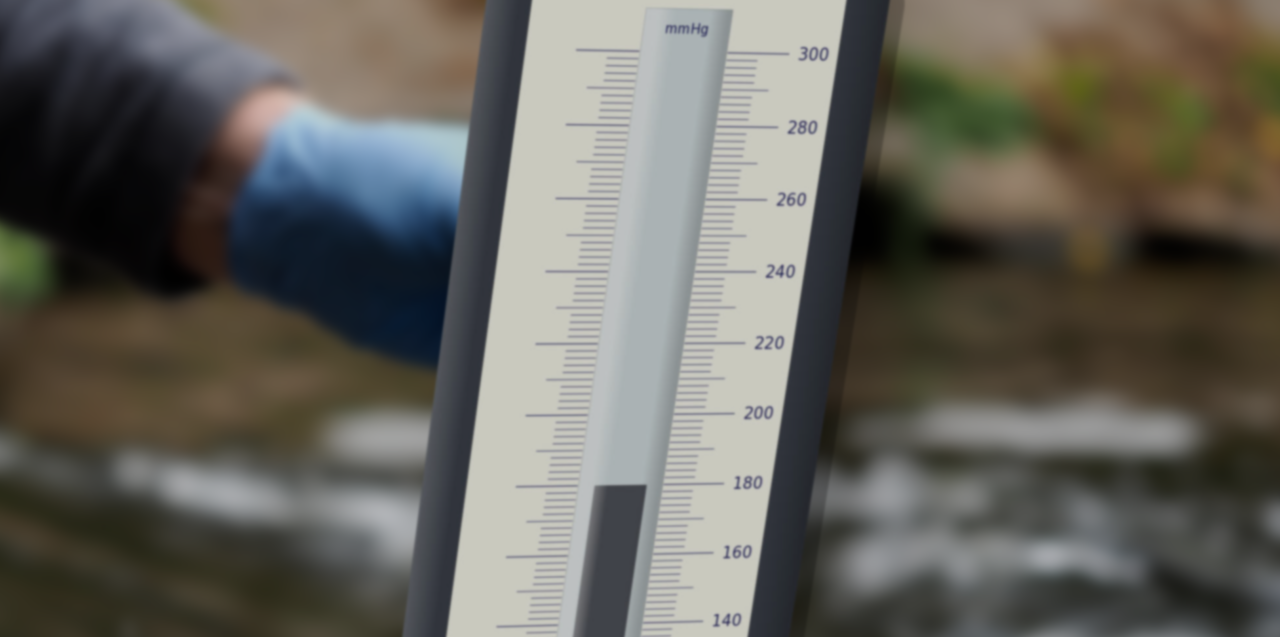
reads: {"value": 180, "unit": "mmHg"}
